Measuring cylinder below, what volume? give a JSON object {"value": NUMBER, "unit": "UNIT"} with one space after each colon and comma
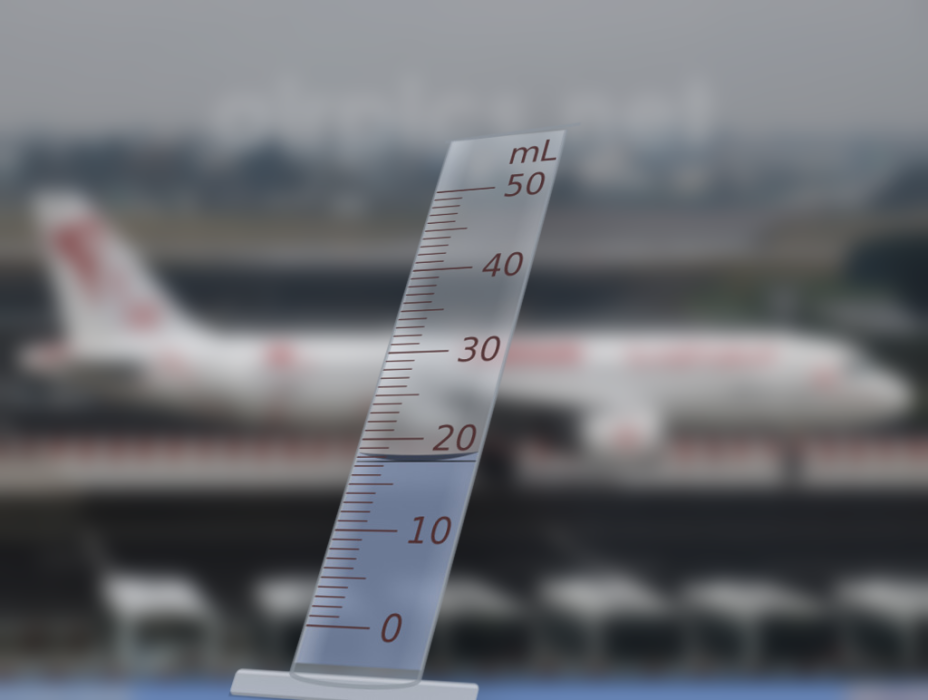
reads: {"value": 17.5, "unit": "mL"}
